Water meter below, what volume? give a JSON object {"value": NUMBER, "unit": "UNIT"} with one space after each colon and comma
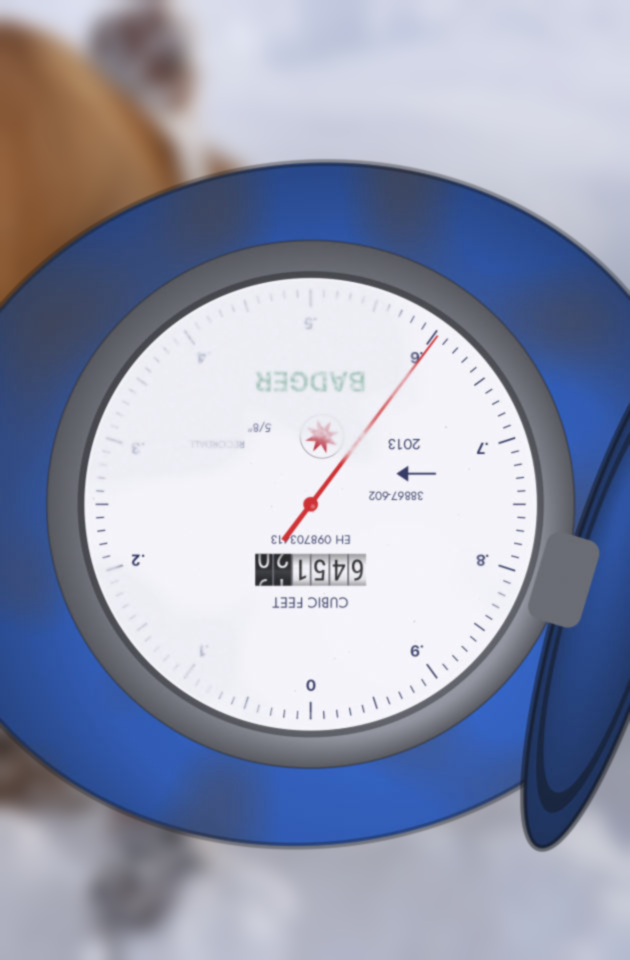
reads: {"value": 645119.60, "unit": "ft³"}
